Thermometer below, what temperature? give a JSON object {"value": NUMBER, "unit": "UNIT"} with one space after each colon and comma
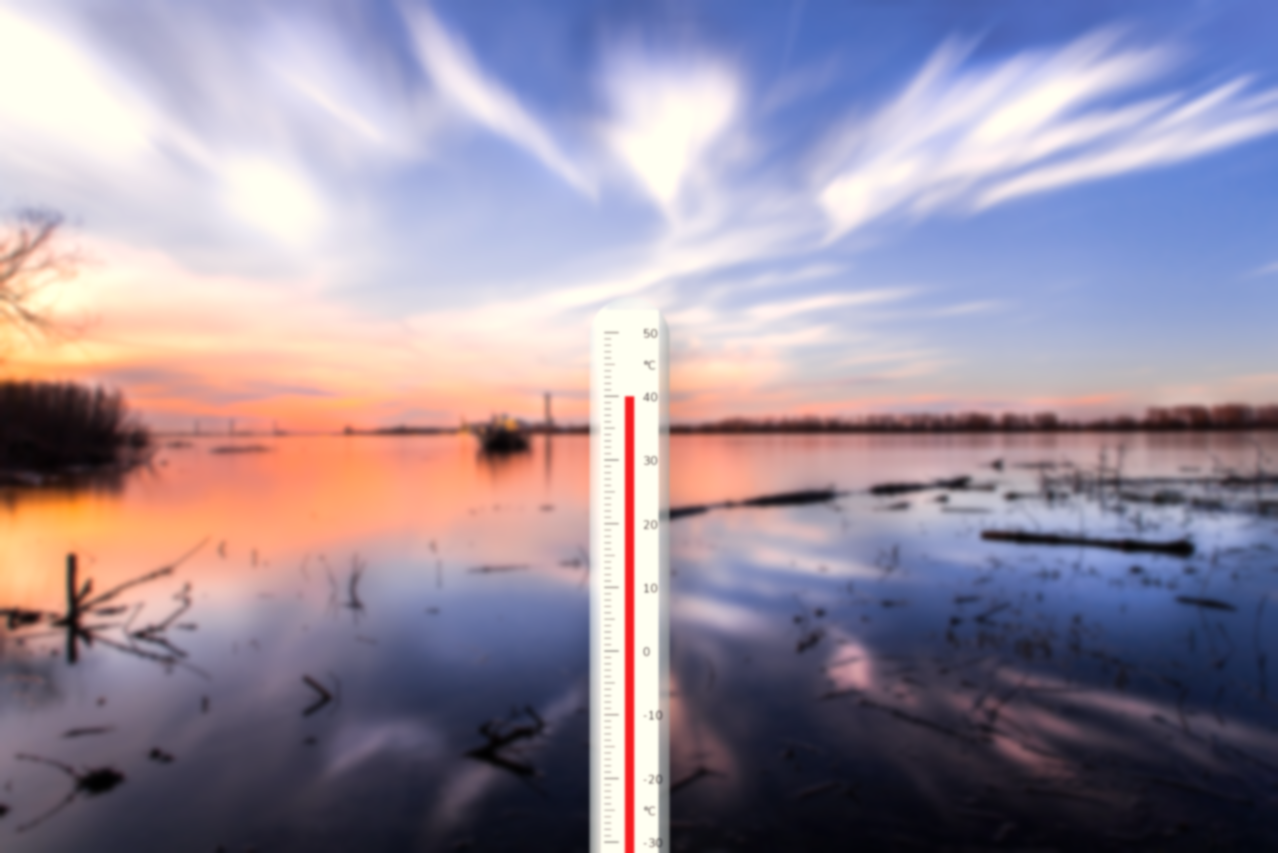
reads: {"value": 40, "unit": "°C"}
